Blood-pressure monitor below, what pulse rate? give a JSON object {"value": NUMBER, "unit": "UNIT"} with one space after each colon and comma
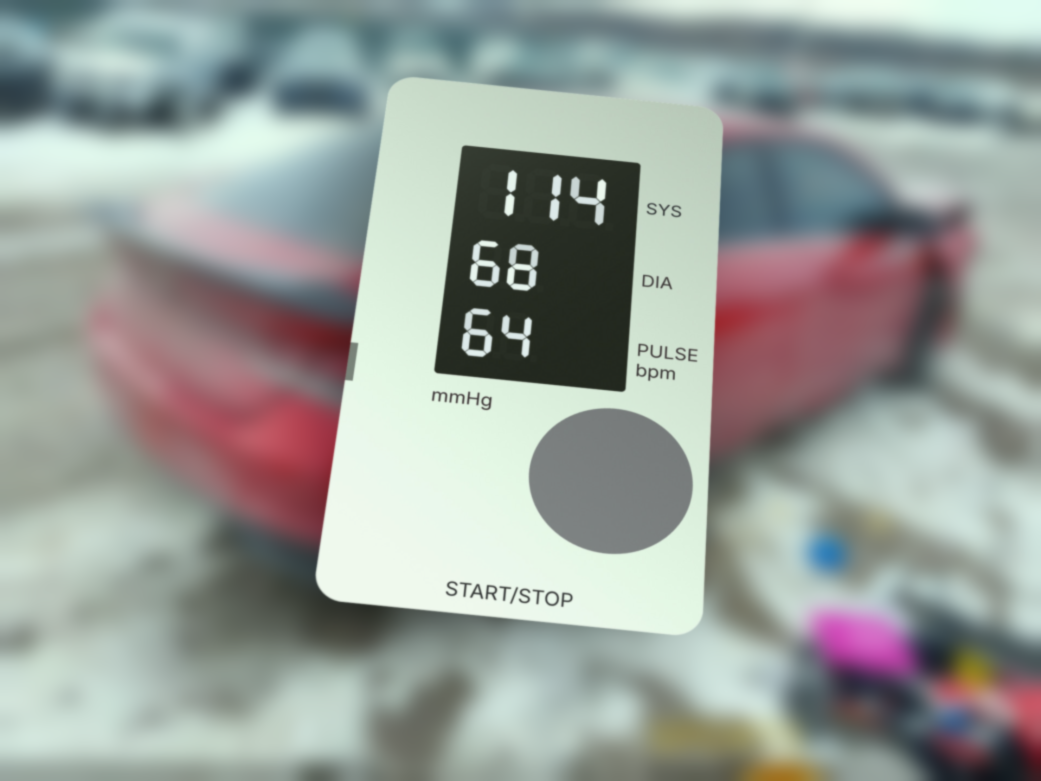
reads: {"value": 64, "unit": "bpm"}
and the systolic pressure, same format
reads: {"value": 114, "unit": "mmHg"}
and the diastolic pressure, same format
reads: {"value": 68, "unit": "mmHg"}
